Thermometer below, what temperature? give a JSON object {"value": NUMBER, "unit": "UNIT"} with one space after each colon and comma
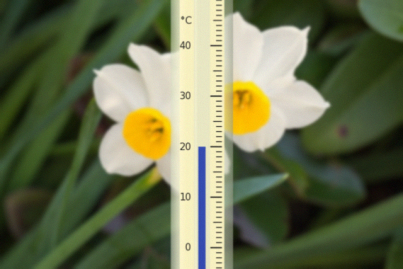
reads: {"value": 20, "unit": "°C"}
